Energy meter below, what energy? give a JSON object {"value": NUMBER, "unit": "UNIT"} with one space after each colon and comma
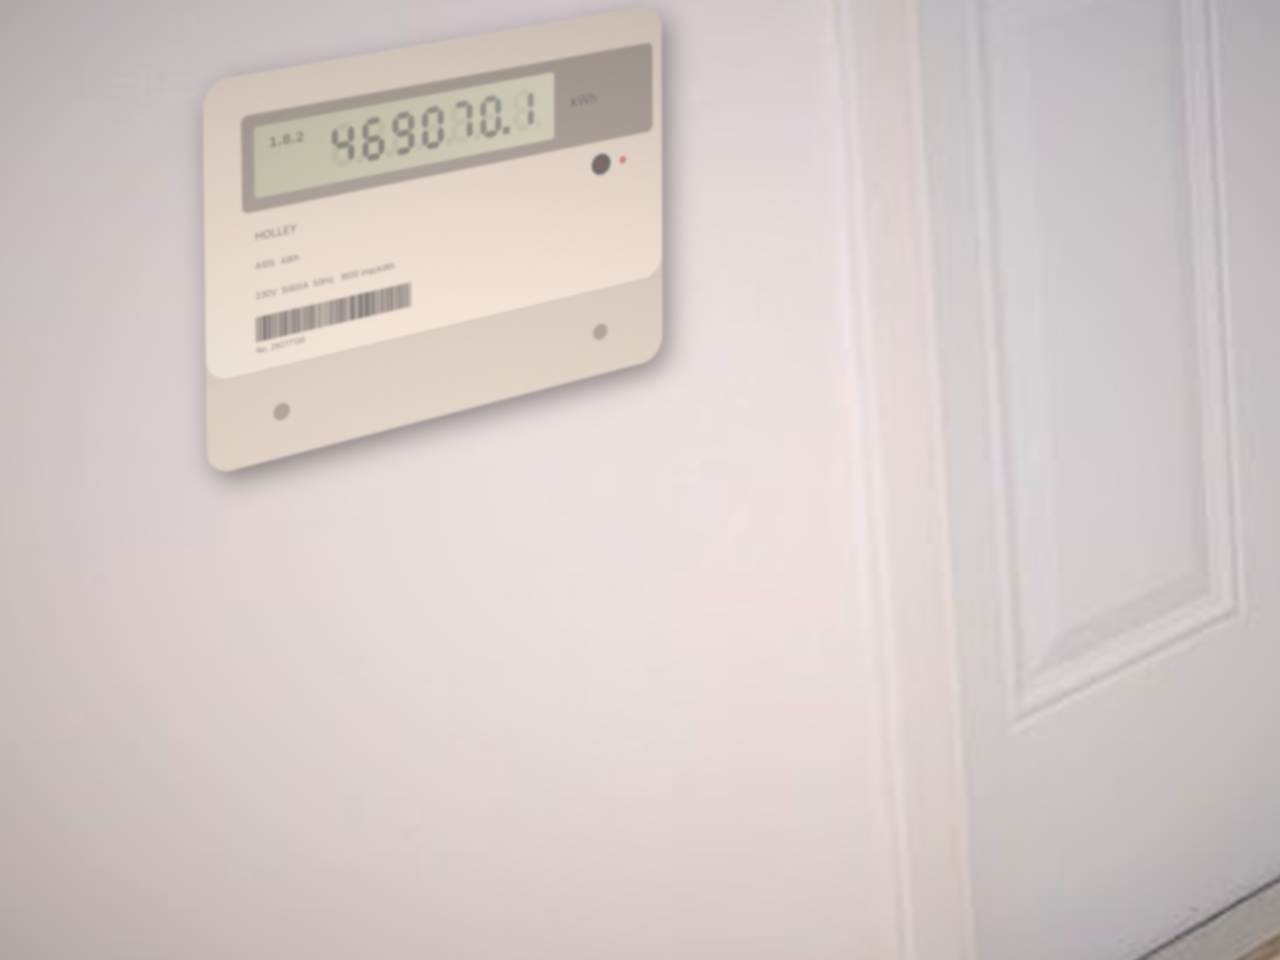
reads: {"value": 469070.1, "unit": "kWh"}
